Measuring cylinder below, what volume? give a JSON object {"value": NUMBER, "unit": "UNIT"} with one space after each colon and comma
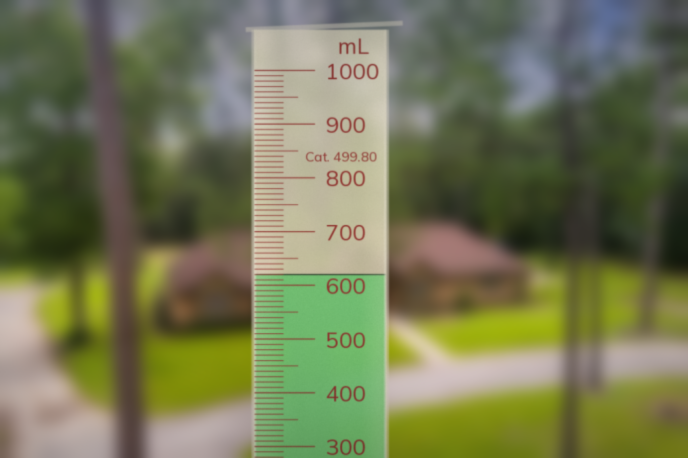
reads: {"value": 620, "unit": "mL"}
